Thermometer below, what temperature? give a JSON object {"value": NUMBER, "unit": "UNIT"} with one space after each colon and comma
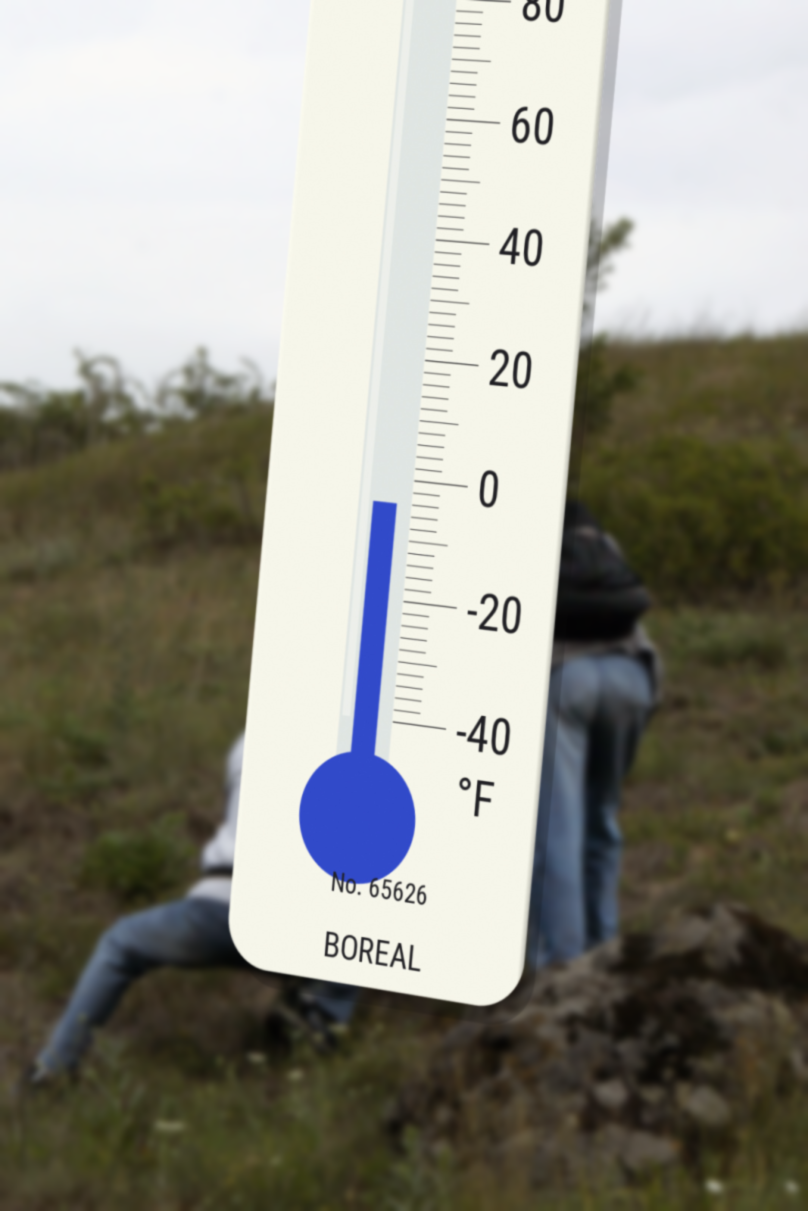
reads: {"value": -4, "unit": "°F"}
